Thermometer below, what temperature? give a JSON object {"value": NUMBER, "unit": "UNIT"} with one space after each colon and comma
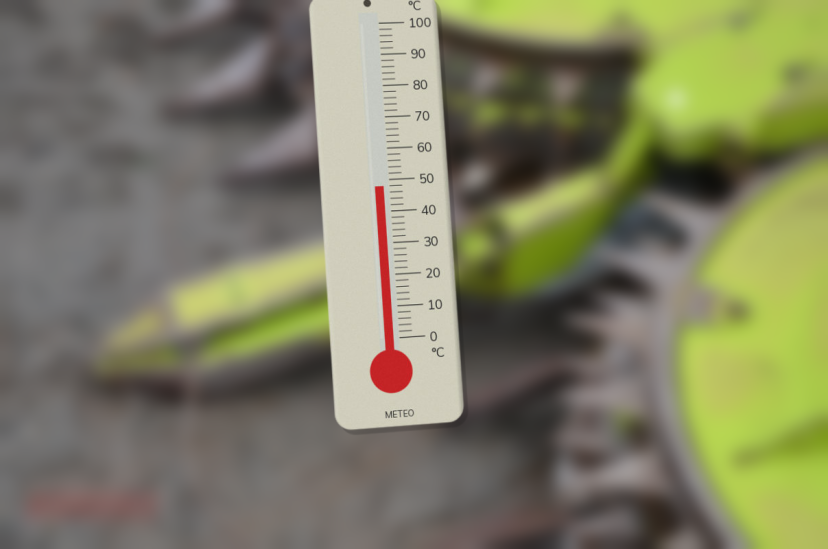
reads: {"value": 48, "unit": "°C"}
